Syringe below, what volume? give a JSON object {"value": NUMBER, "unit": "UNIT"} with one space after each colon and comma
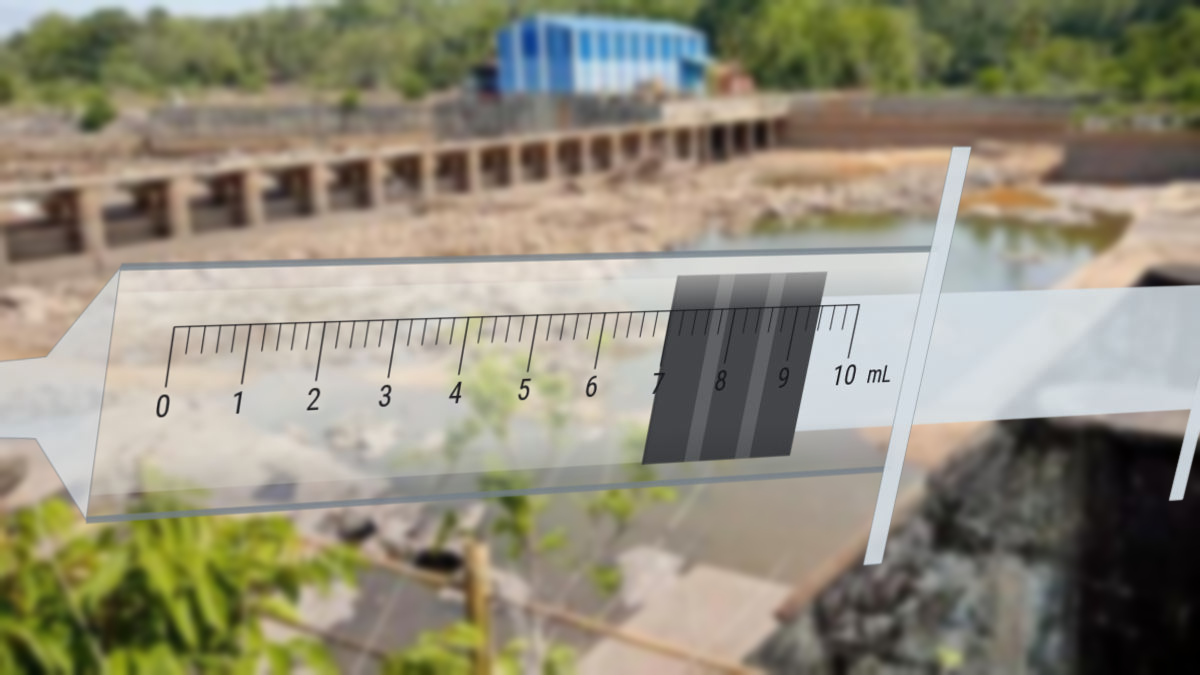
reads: {"value": 7, "unit": "mL"}
